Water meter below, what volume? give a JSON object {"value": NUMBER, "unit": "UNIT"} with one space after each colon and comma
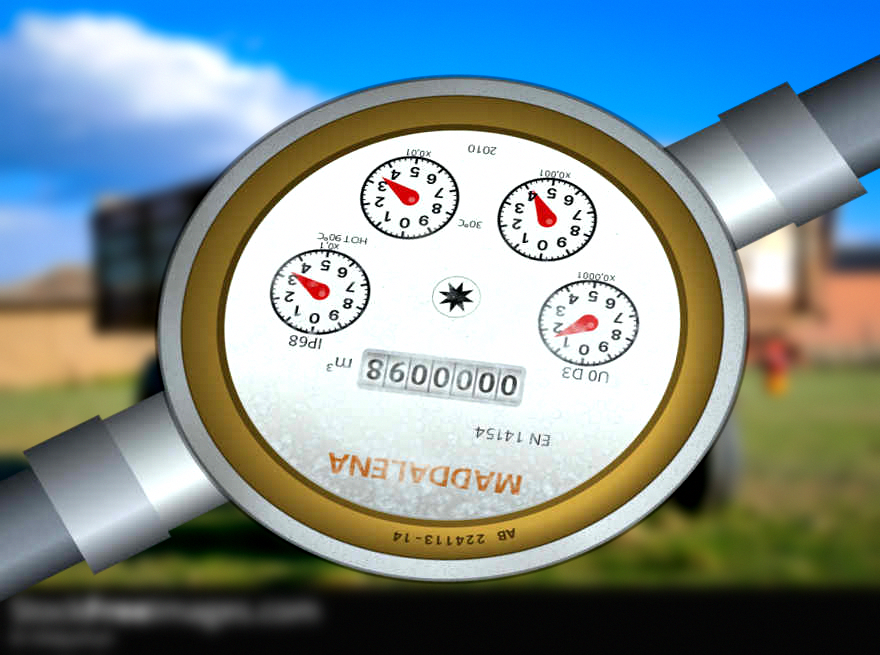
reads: {"value": 98.3341, "unit": "m³"}
